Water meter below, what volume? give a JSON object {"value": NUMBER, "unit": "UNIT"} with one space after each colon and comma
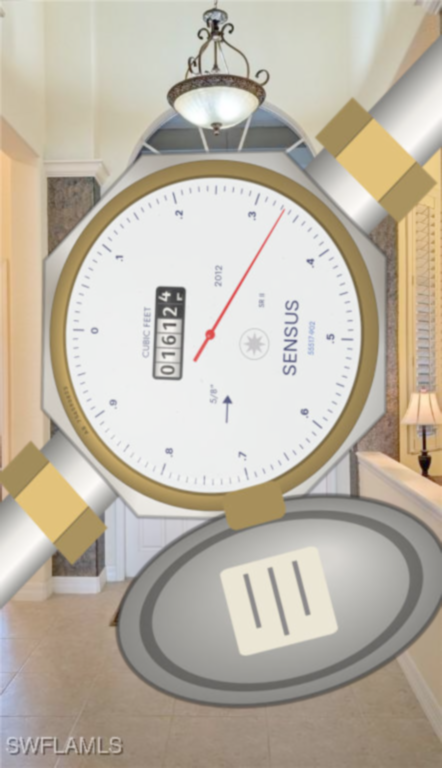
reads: {"value": 16124.33, "unit": "ft³"}
